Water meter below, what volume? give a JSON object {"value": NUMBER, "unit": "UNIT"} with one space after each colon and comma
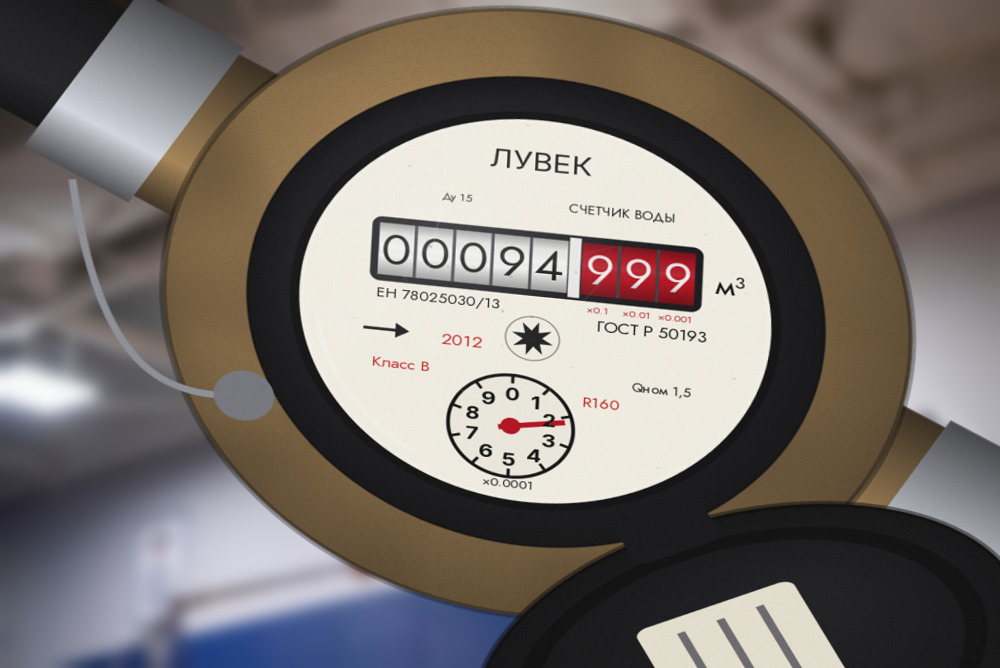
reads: {"value": 94.9992, "unit": "m³"}
